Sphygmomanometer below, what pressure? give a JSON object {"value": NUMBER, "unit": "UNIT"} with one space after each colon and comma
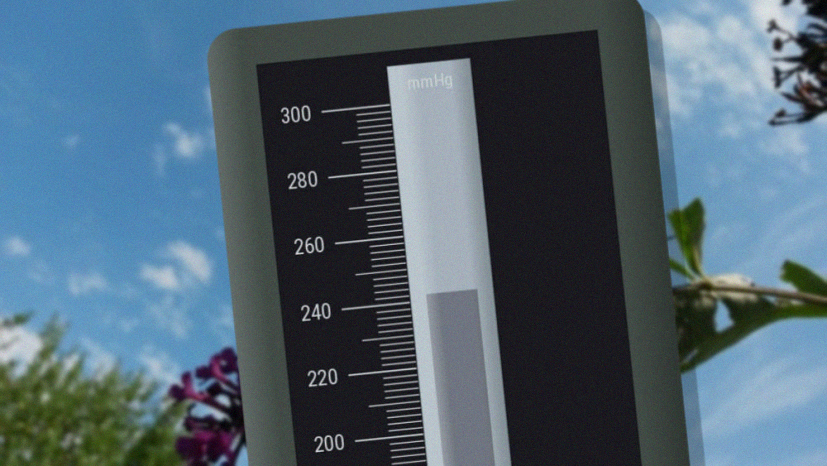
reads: {"value": 242, "unit": "mmHg"}
